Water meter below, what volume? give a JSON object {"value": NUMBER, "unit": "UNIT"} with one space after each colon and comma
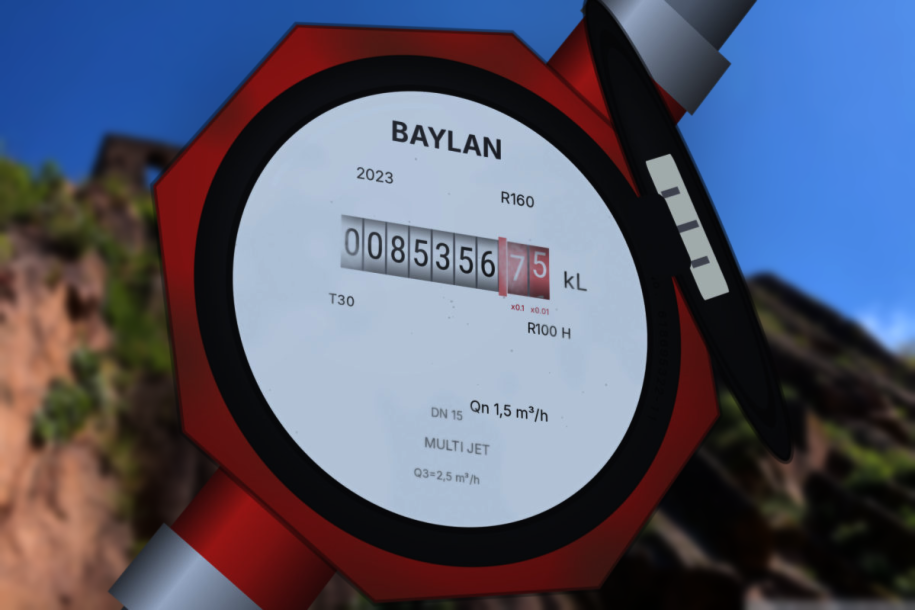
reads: {"value": 85356.75, "unit": "kL"}
